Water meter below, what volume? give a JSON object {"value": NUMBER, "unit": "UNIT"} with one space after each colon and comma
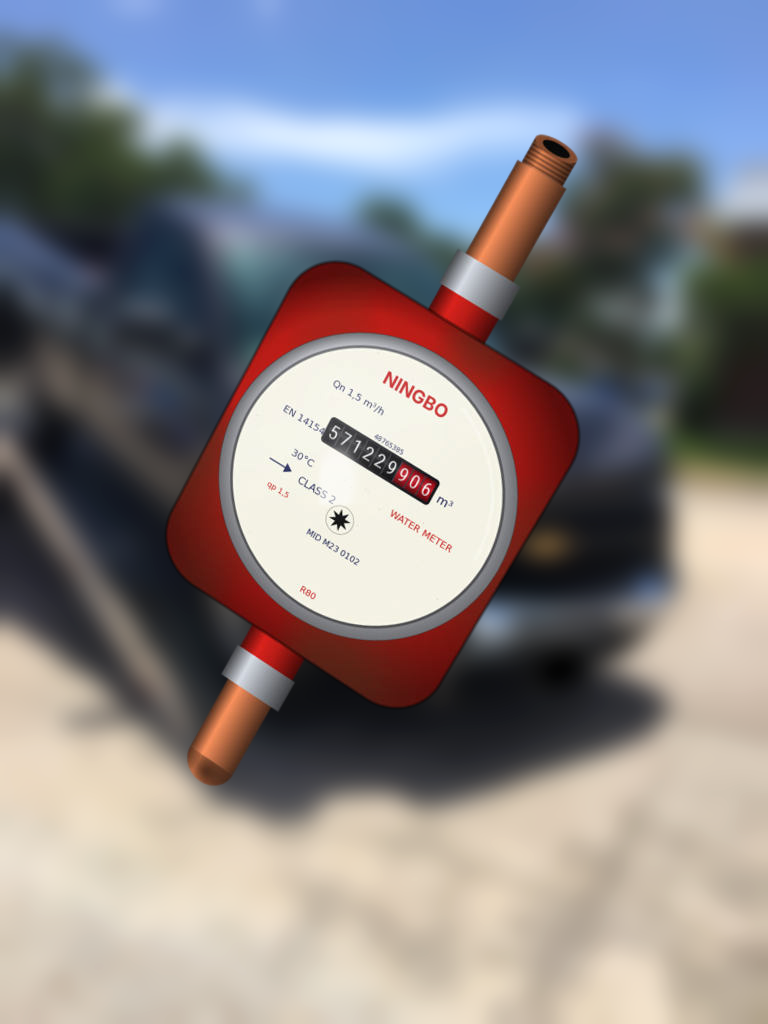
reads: {"value": 571229.906, "unit": "m³"}
